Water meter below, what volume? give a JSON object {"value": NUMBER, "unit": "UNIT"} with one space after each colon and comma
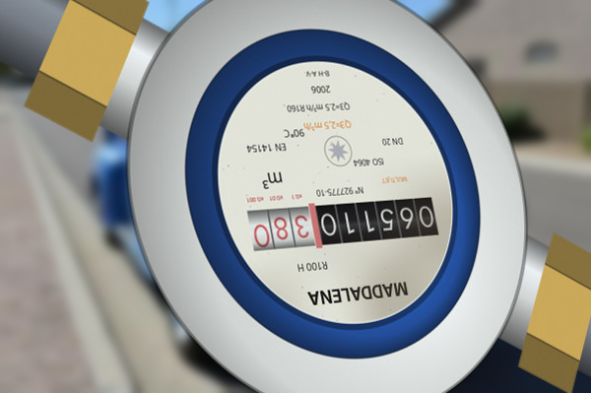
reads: {"value": 65110.380, "unit": "m³"}
